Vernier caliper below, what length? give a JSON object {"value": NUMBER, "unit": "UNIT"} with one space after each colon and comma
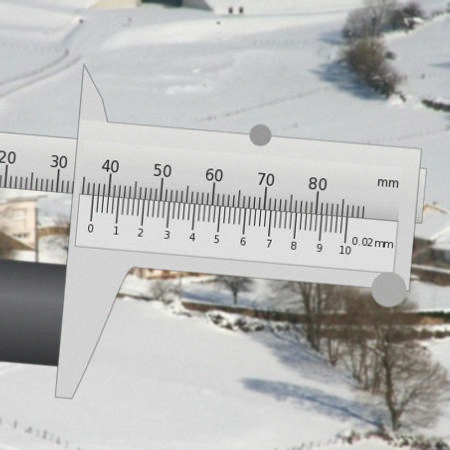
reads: {"value": 37.0, "unit": "mm"}
